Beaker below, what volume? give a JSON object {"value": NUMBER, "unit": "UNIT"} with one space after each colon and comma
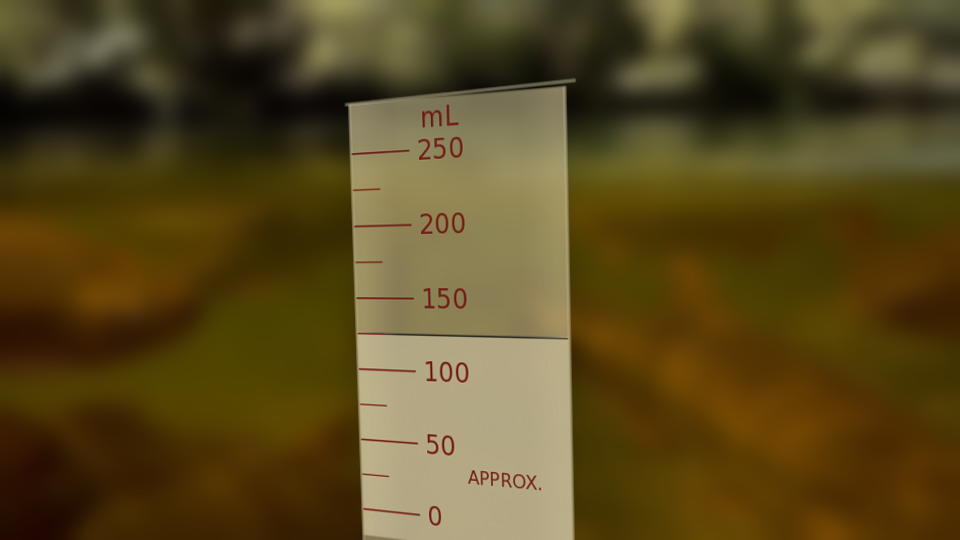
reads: {"value": 125, "unit": "mL"}
